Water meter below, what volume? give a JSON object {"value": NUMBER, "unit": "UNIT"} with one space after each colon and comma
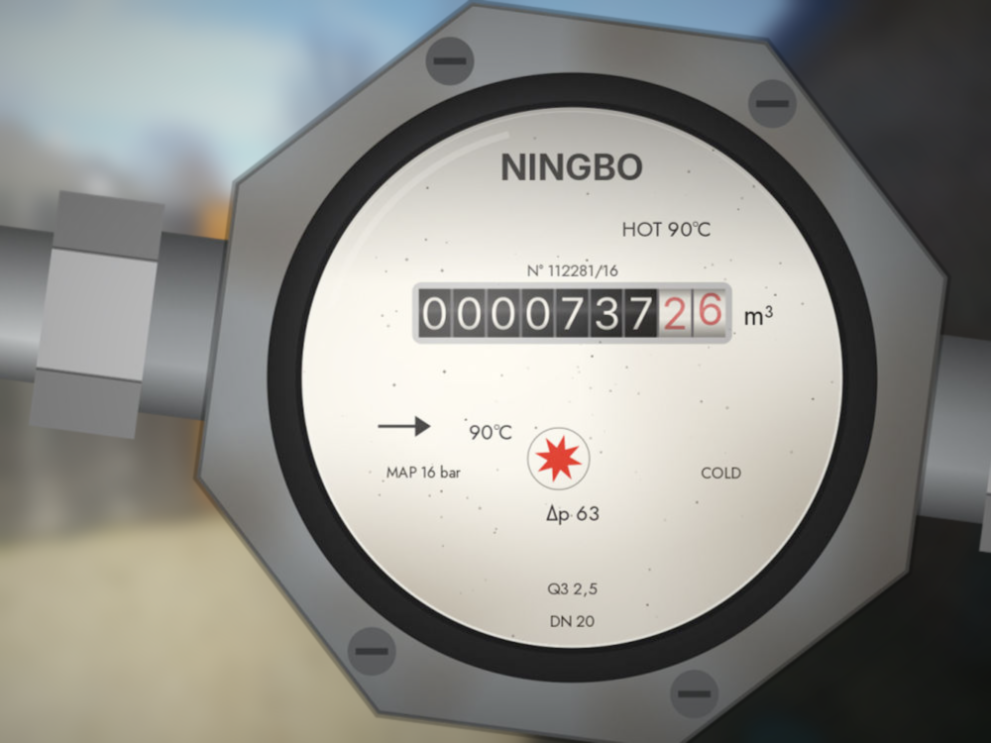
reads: {"value": 737.26, "unit": "m³"}
